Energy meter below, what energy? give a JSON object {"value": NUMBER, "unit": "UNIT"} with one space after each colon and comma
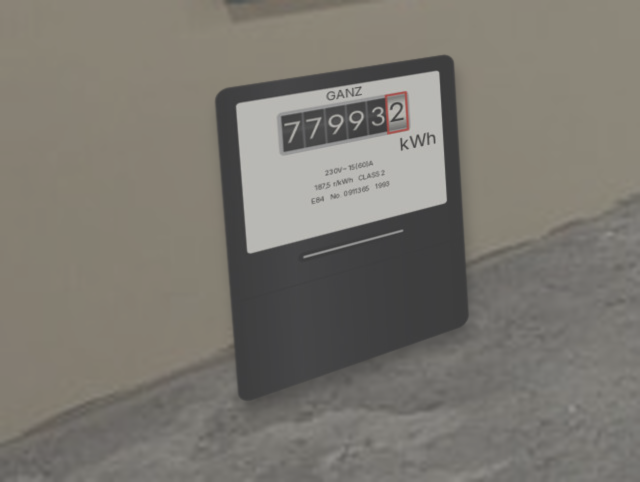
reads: {"value": 77993.2, "unit": "kWh"}
